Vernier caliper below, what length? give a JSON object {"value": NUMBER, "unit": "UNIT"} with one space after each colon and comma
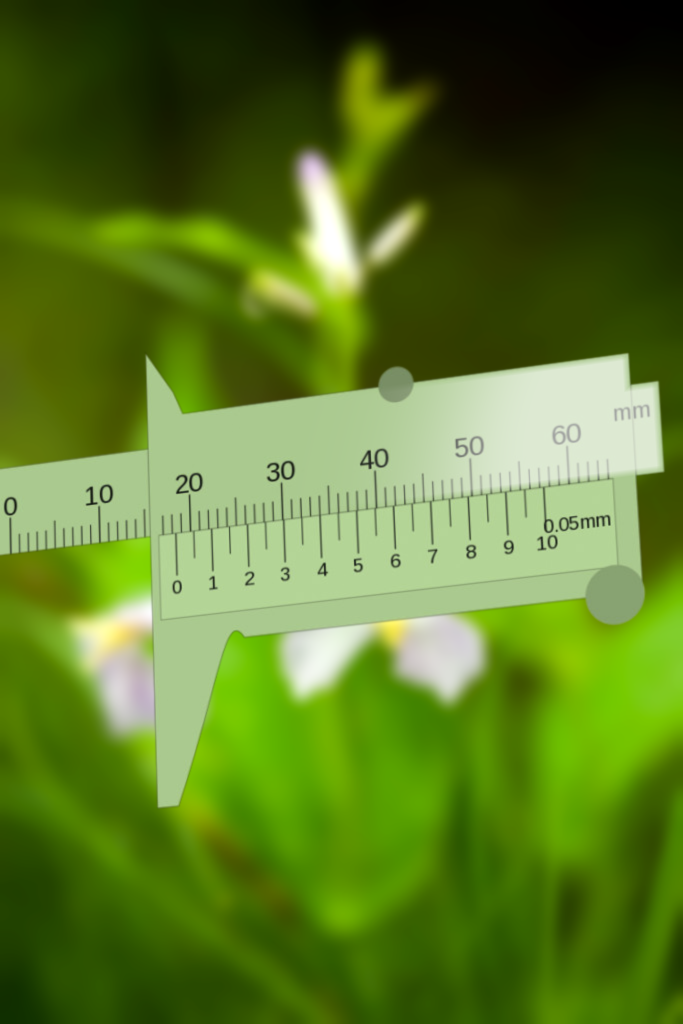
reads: {"value": 18.4, "unit": "mm"}
